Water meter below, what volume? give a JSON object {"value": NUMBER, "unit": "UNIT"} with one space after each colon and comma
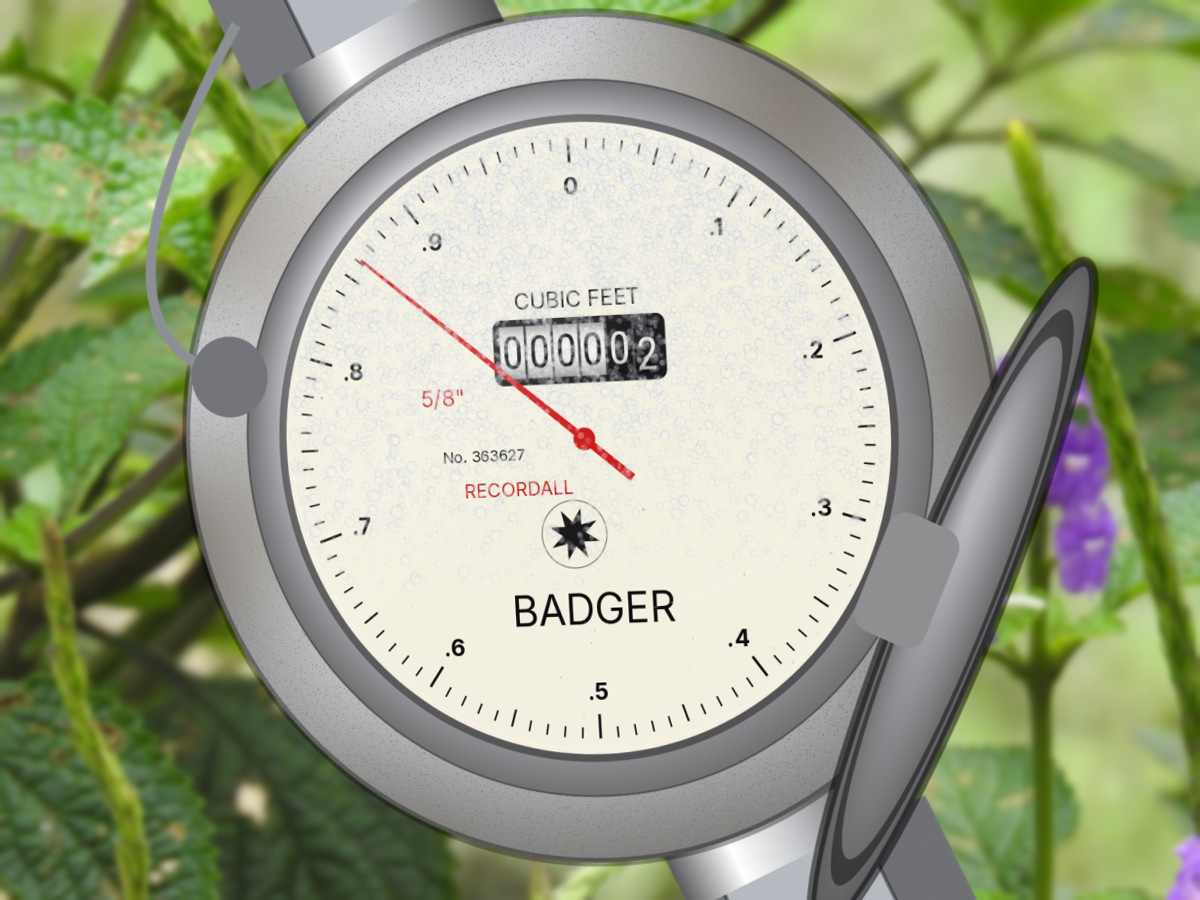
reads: {"value": 1.86, "unit": "ft³"}
